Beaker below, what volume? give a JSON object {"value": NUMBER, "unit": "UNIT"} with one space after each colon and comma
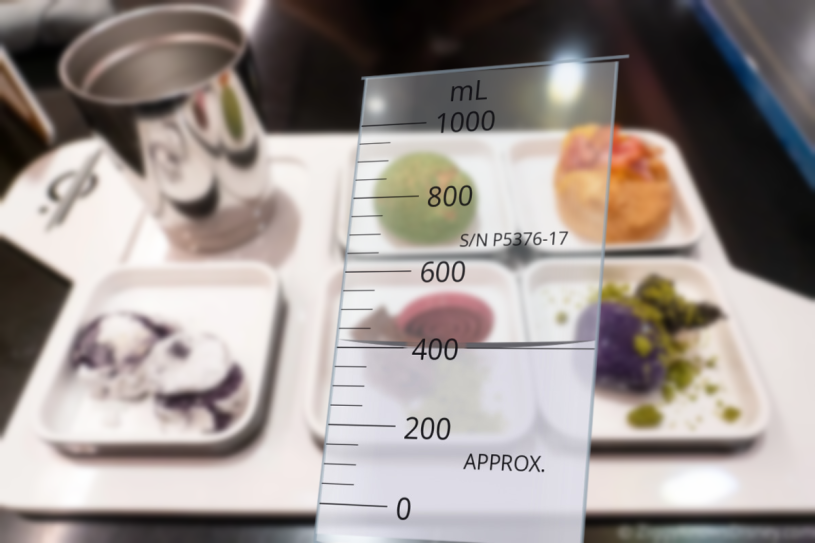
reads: {"value": 400, "unit": "mL"}
